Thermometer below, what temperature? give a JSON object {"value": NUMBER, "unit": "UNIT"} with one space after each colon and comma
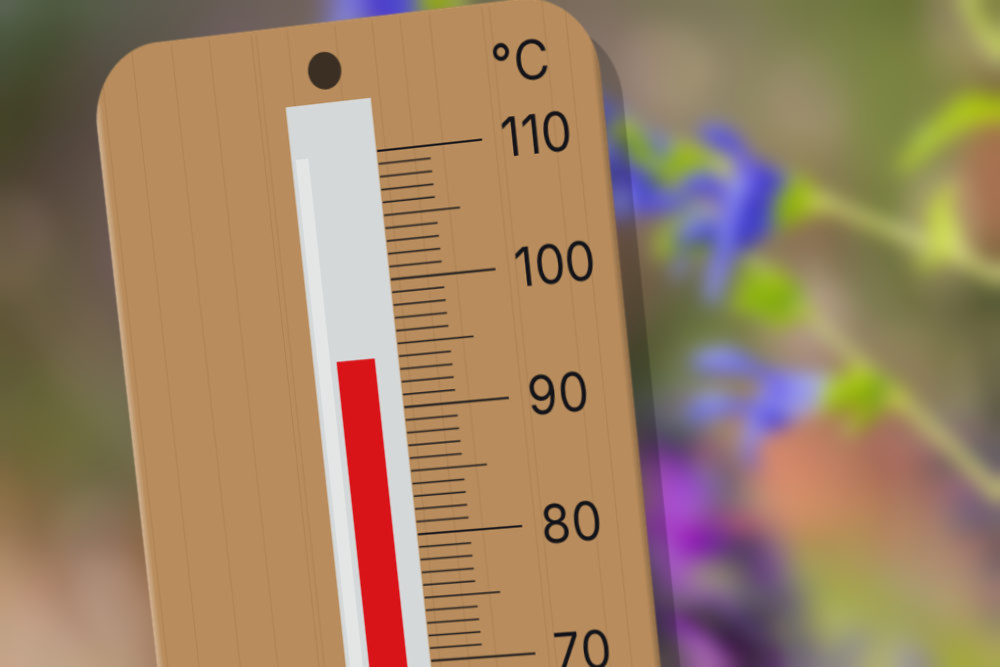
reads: {"value": 94, "unit": "°C"}
